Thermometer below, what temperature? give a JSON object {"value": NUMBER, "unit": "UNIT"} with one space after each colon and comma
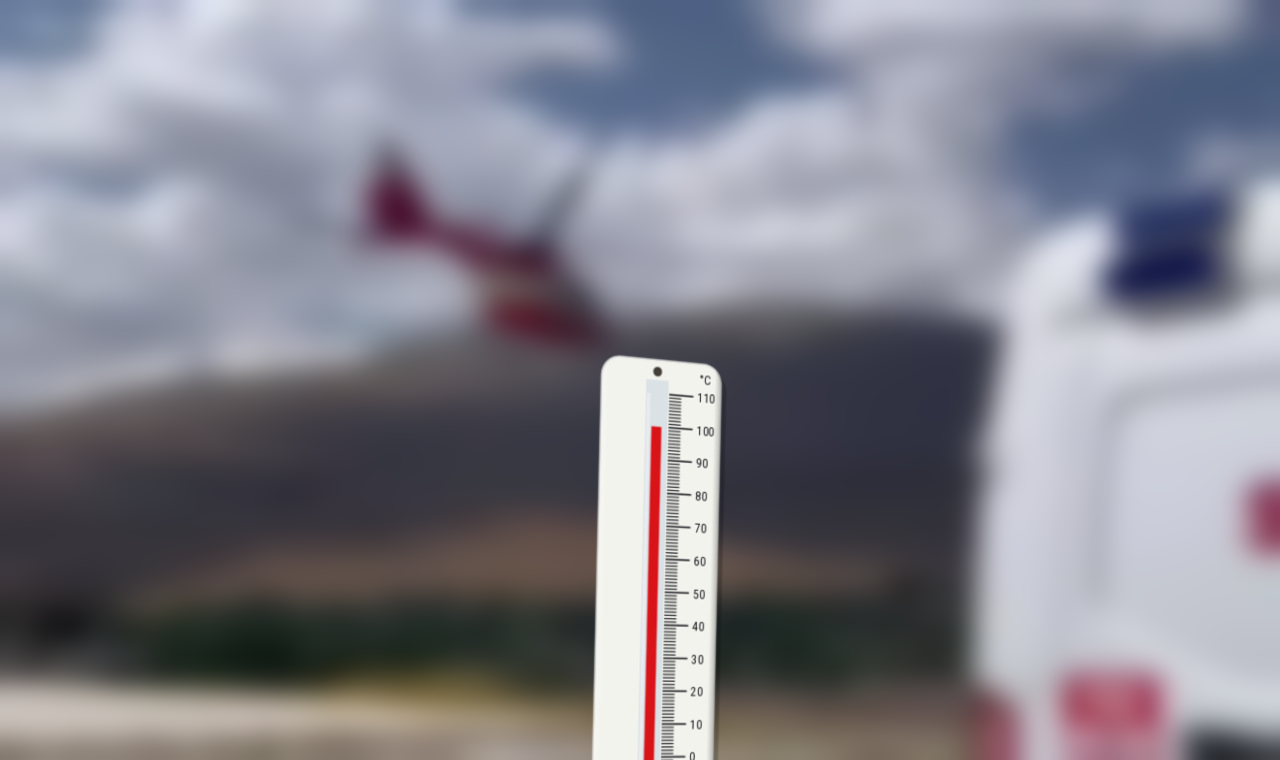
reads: {"value": 100, "unit": "°C"}
